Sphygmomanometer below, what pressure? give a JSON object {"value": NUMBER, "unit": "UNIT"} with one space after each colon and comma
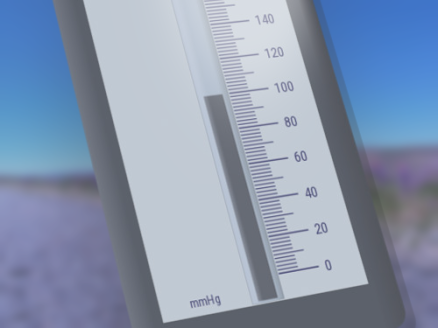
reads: {"value": 100, "unit": "mmHg"}
